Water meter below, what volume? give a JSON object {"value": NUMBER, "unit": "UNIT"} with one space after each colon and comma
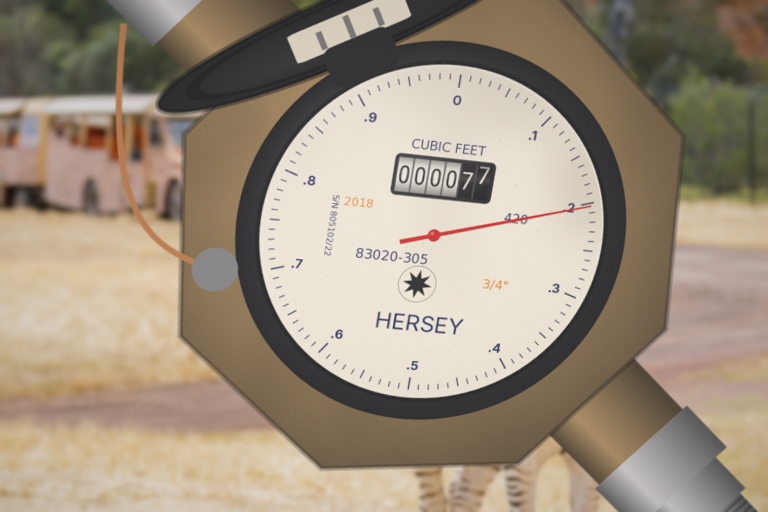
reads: {"value": 77.20, "unit": "ft³"}
